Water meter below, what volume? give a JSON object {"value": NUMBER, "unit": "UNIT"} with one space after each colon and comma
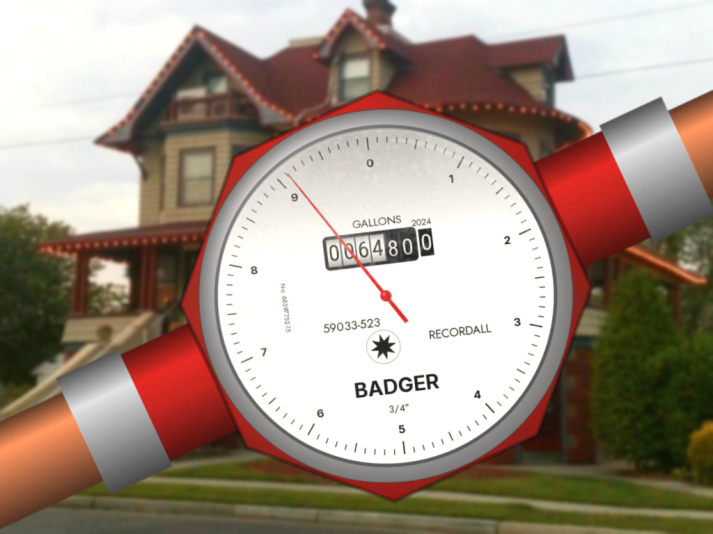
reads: {"value": 64799.1, "unit": "gal"}
